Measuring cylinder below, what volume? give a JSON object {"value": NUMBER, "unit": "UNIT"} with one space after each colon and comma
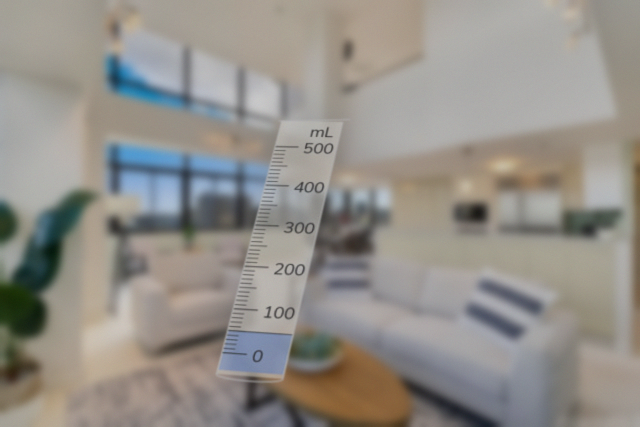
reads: {"value": 50, "unit": "mL"}
